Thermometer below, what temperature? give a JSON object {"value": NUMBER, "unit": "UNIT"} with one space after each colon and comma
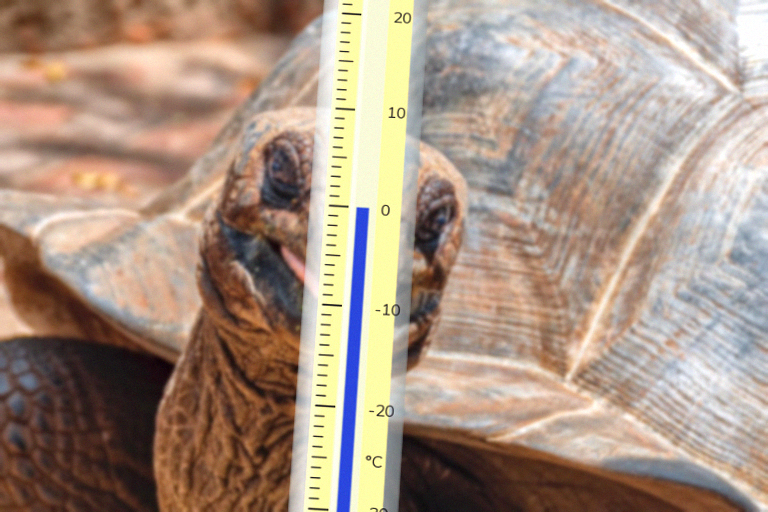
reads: {"value": 0, "unit": "°C"}
